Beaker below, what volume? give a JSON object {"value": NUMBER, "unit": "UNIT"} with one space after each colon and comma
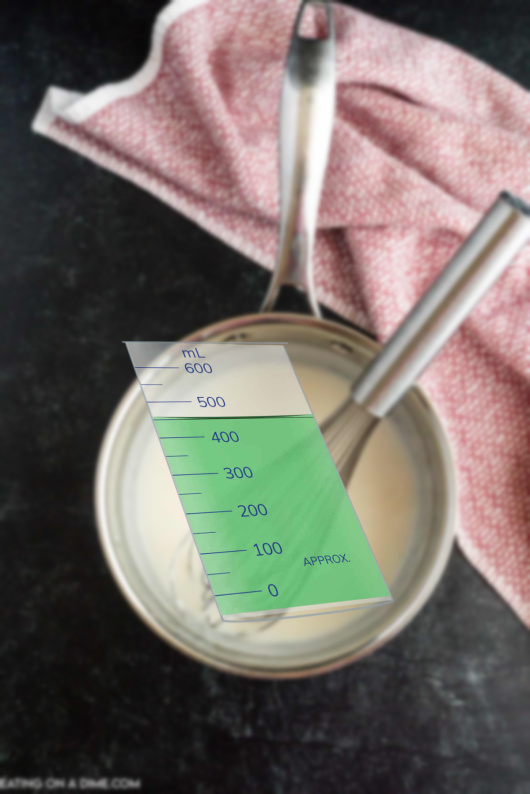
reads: {"value": 450, "unit": "mL"}
